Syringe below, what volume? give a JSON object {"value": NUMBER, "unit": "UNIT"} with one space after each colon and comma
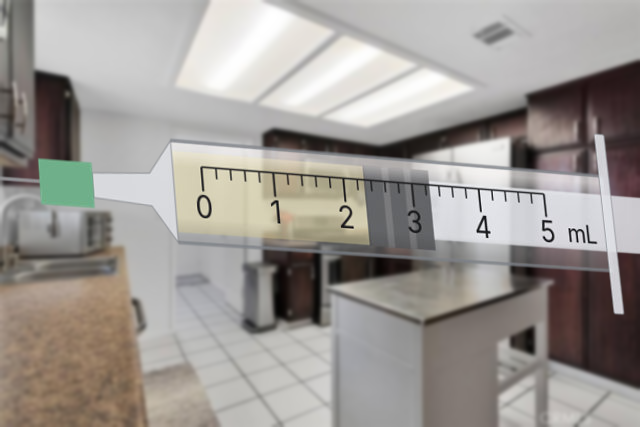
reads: {"value": 2.3, "unit": "mL"}
